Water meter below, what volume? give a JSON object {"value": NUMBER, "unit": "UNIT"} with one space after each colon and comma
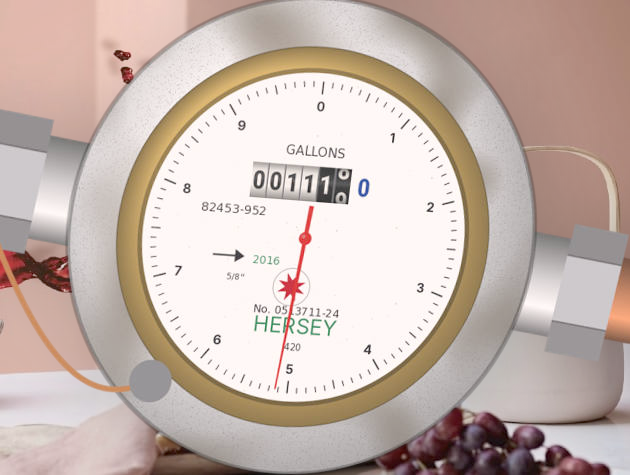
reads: {"value": 11185.1, "unit": "gal"}
